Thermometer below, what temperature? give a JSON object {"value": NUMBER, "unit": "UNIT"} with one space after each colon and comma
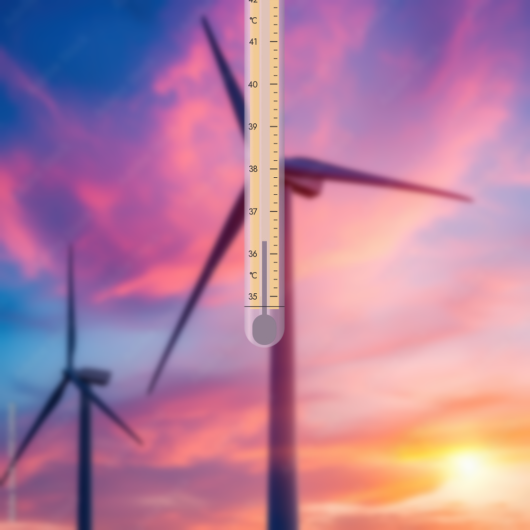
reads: {"value": 36.3, "unit": "°C"}
